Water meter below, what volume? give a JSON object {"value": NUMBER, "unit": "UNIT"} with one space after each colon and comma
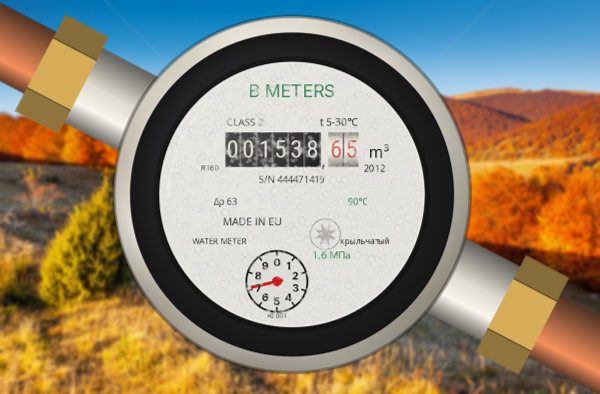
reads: {"value": 1538.657, "unit": "m³"}
